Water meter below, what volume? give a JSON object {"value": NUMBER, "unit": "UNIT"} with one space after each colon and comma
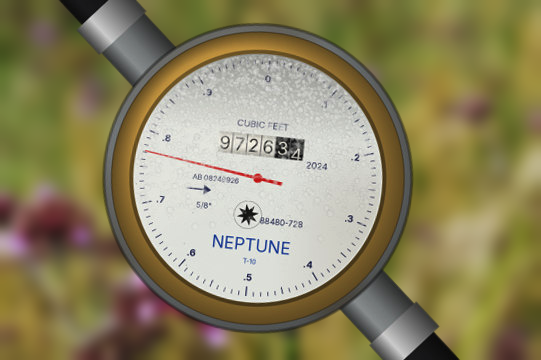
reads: {"value": 972633.77, "unit": "ft³"}
